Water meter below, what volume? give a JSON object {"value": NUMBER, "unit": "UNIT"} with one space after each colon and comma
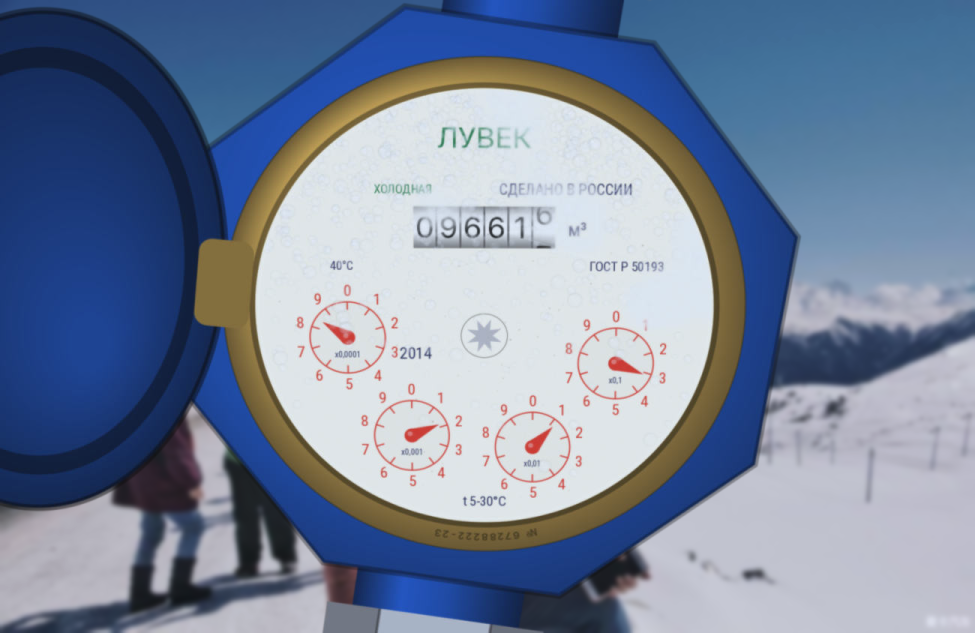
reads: {"value": 96616.3118, "unit": "m³"}
